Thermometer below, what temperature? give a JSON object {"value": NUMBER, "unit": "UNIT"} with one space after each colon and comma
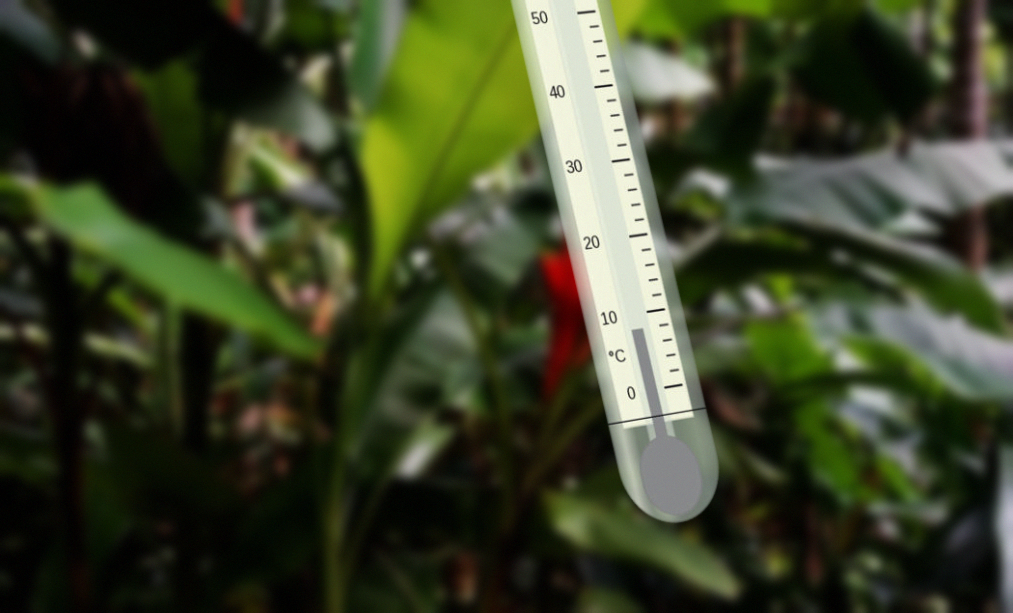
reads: {"value": 8, "unit": "°C"}
